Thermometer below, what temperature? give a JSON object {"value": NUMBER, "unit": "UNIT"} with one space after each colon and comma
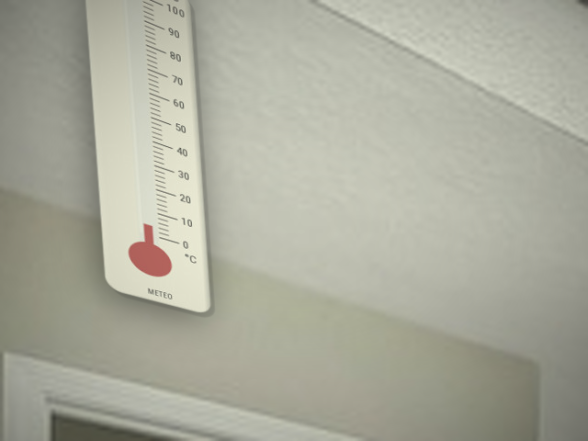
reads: {"value": 4, "unit": "°C"}
